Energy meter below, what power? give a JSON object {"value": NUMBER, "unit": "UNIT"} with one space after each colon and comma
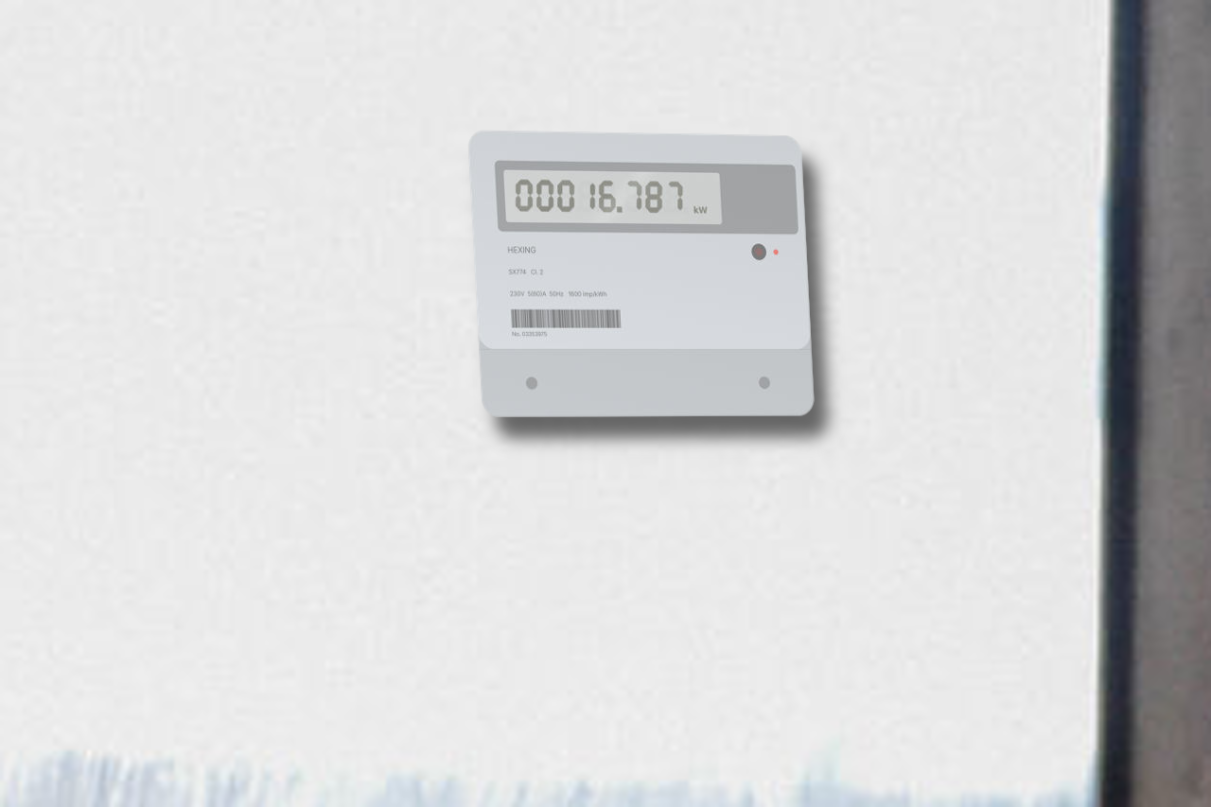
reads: {"value": 16.787, "unit": "kW"}
